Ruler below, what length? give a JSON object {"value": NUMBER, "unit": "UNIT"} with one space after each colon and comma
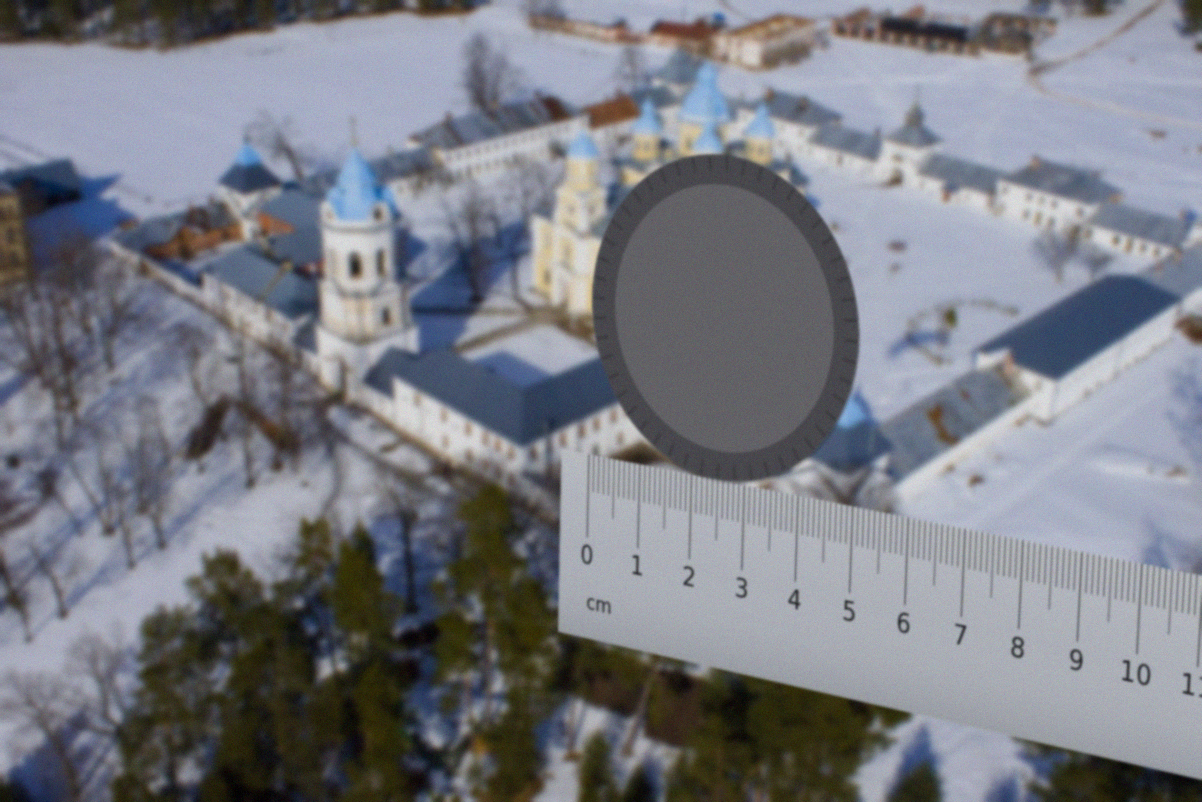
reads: {"value": 5, "unit": "cm"}
